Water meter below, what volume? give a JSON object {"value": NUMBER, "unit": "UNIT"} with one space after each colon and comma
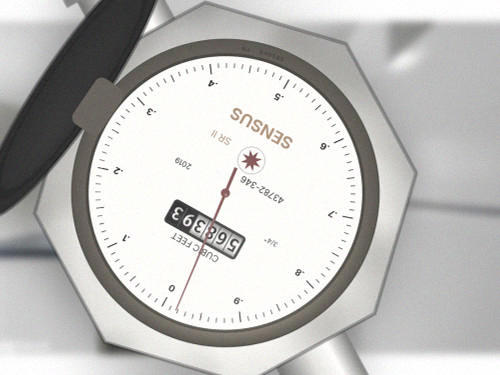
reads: {"value": 568392.98, "unit": "ft³"}
